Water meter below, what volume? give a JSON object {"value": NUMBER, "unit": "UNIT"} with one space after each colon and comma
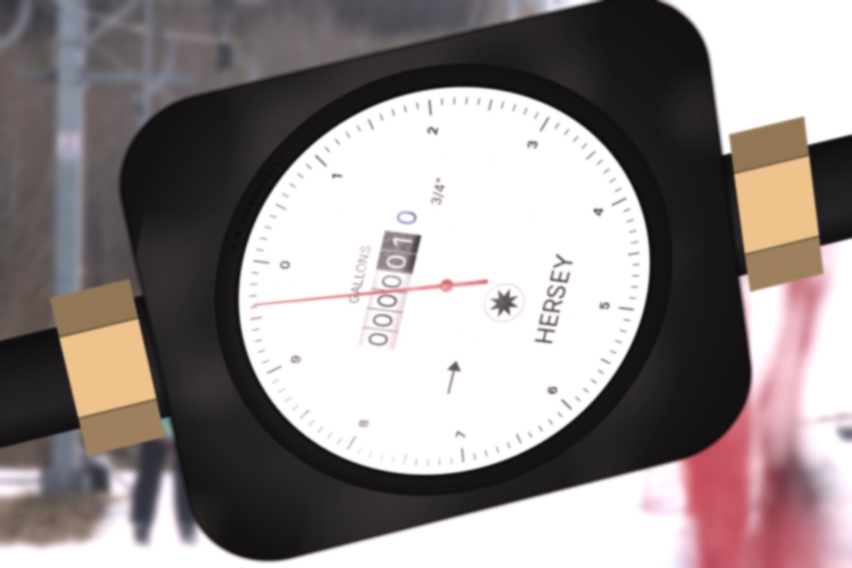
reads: {"value": 9.6, "unit": "gal"}
